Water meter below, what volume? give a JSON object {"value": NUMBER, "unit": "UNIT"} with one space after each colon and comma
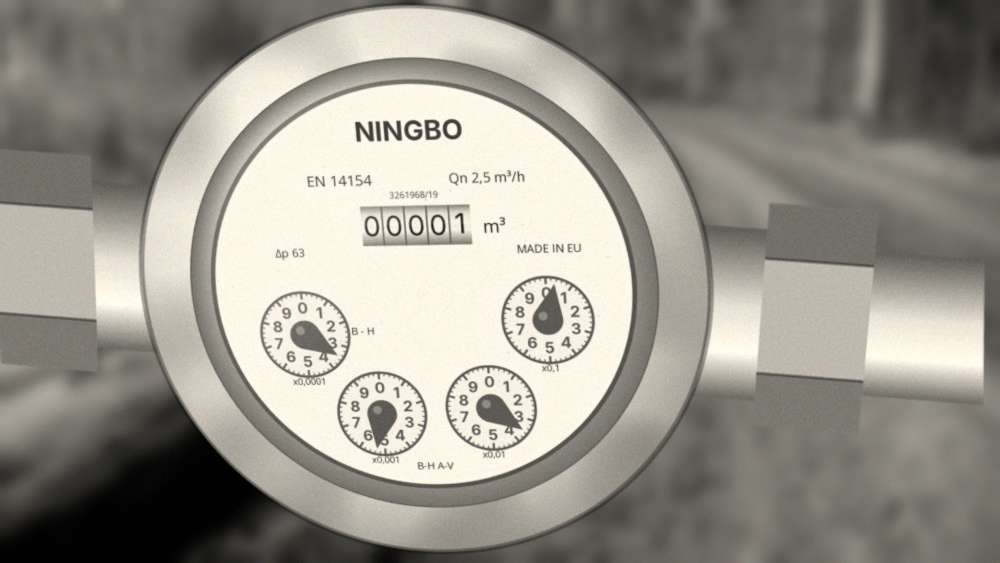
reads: {"value": 1.0353, "unit": "m³"}
